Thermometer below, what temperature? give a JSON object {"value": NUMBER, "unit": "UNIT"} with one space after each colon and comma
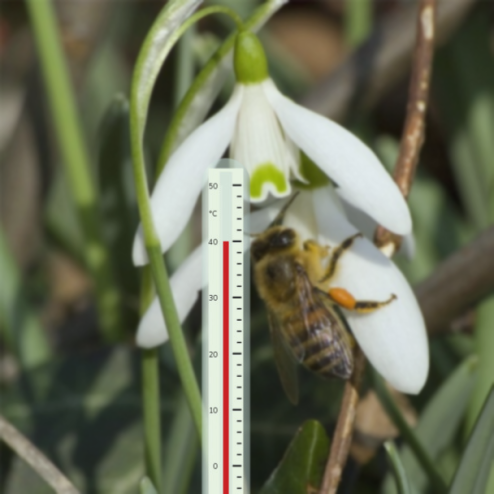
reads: {"value": 40, "unit": "°C"}
